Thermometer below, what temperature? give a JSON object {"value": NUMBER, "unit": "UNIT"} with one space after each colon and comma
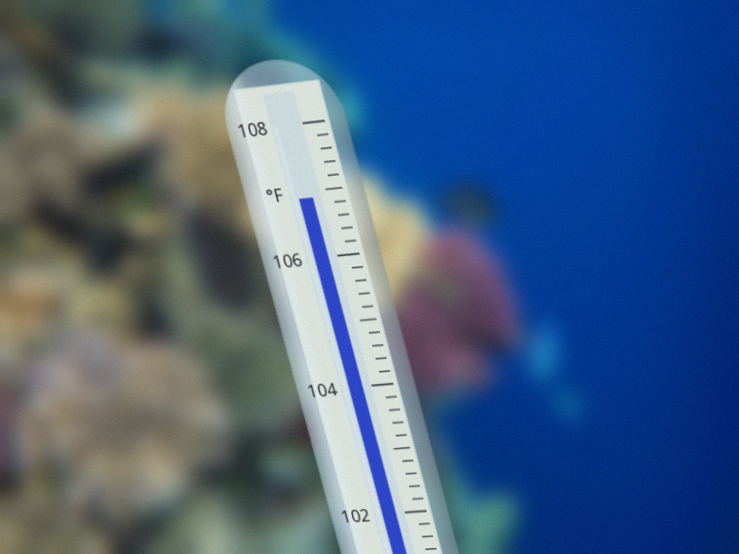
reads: {"value": 106.9, "unit": "°F"}
